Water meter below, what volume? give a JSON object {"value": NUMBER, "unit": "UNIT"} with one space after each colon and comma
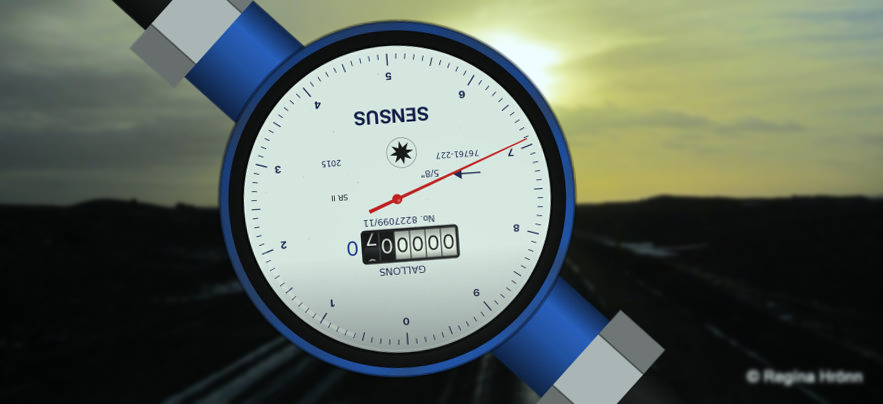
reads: {"value": 66.9, "unit": "gal"}
